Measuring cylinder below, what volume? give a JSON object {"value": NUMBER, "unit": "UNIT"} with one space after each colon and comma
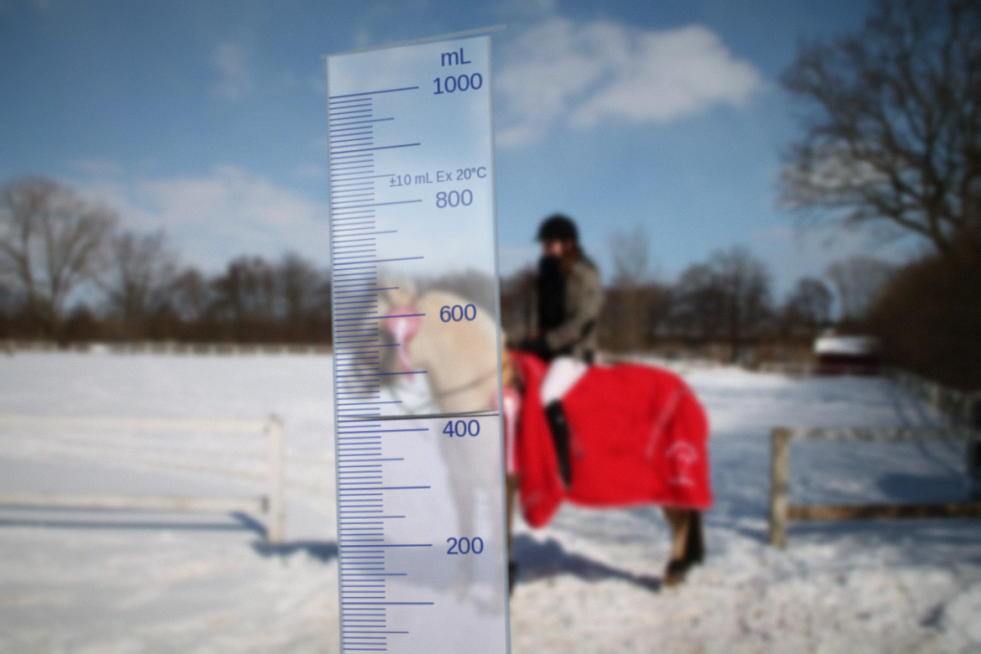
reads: {"value": 420, "unit": "mL"}
